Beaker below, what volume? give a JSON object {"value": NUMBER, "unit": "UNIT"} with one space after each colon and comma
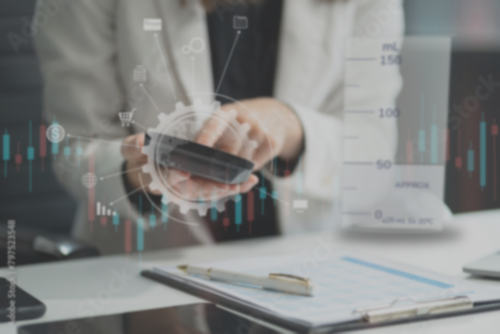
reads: {"value": 50, "unit": "mL"}
